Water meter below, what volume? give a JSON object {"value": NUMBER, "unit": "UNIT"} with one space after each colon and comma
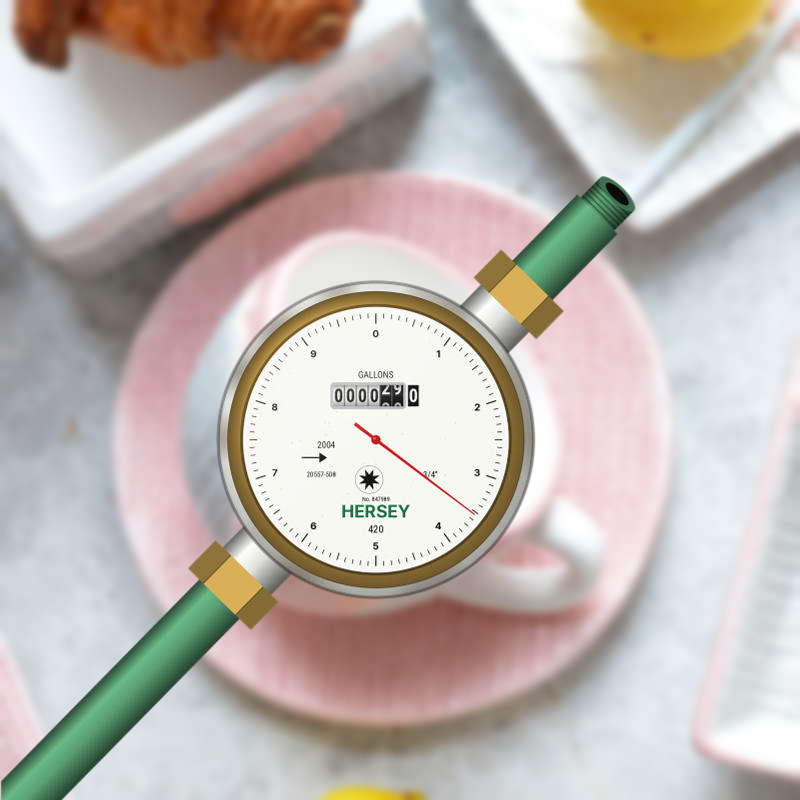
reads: {"value": 293.5, "unit": "gal"}
